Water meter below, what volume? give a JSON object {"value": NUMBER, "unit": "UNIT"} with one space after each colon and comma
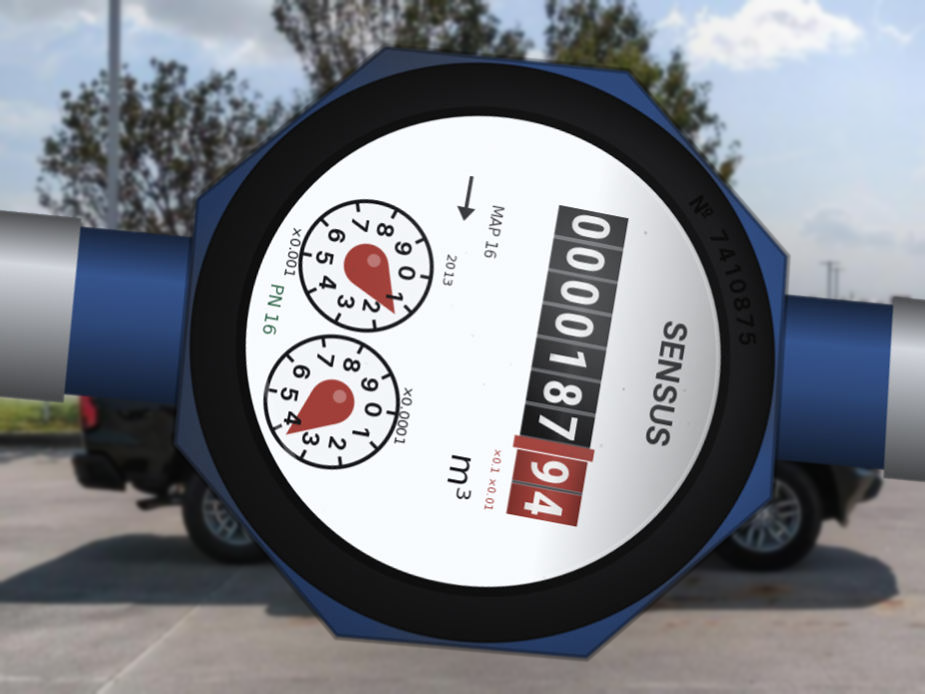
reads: {"value": 187.9413, "unit": "m³"}
